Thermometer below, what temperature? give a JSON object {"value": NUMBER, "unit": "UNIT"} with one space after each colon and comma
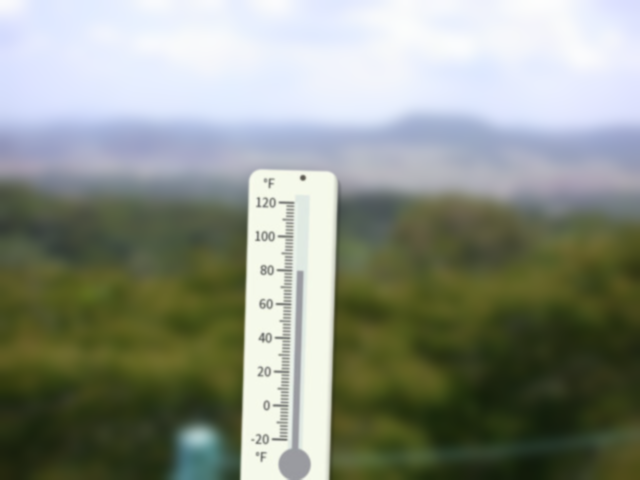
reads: {"value": 80, "unit": "°F"}
